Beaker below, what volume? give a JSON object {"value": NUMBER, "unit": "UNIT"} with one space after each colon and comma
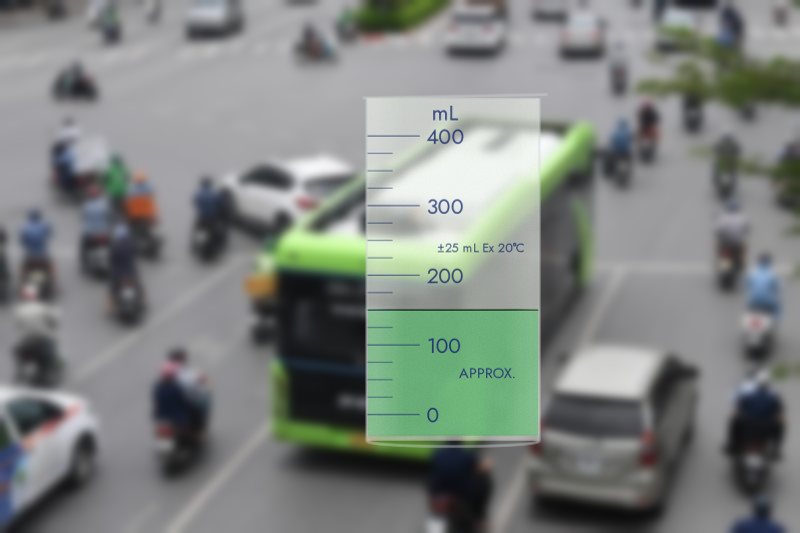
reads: {"value": 150, "unit": "mL"}
